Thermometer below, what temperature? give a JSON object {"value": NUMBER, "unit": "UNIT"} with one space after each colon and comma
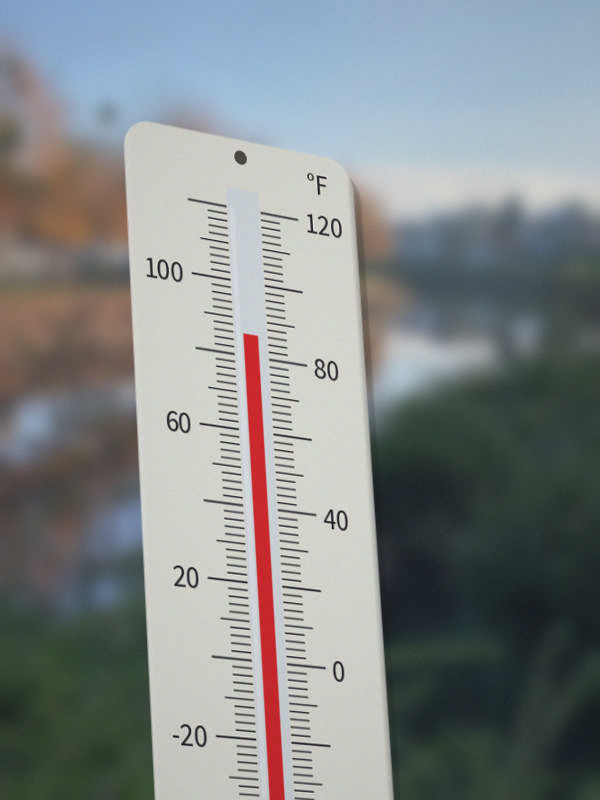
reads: {"value": 86, "unit": "°F"}
